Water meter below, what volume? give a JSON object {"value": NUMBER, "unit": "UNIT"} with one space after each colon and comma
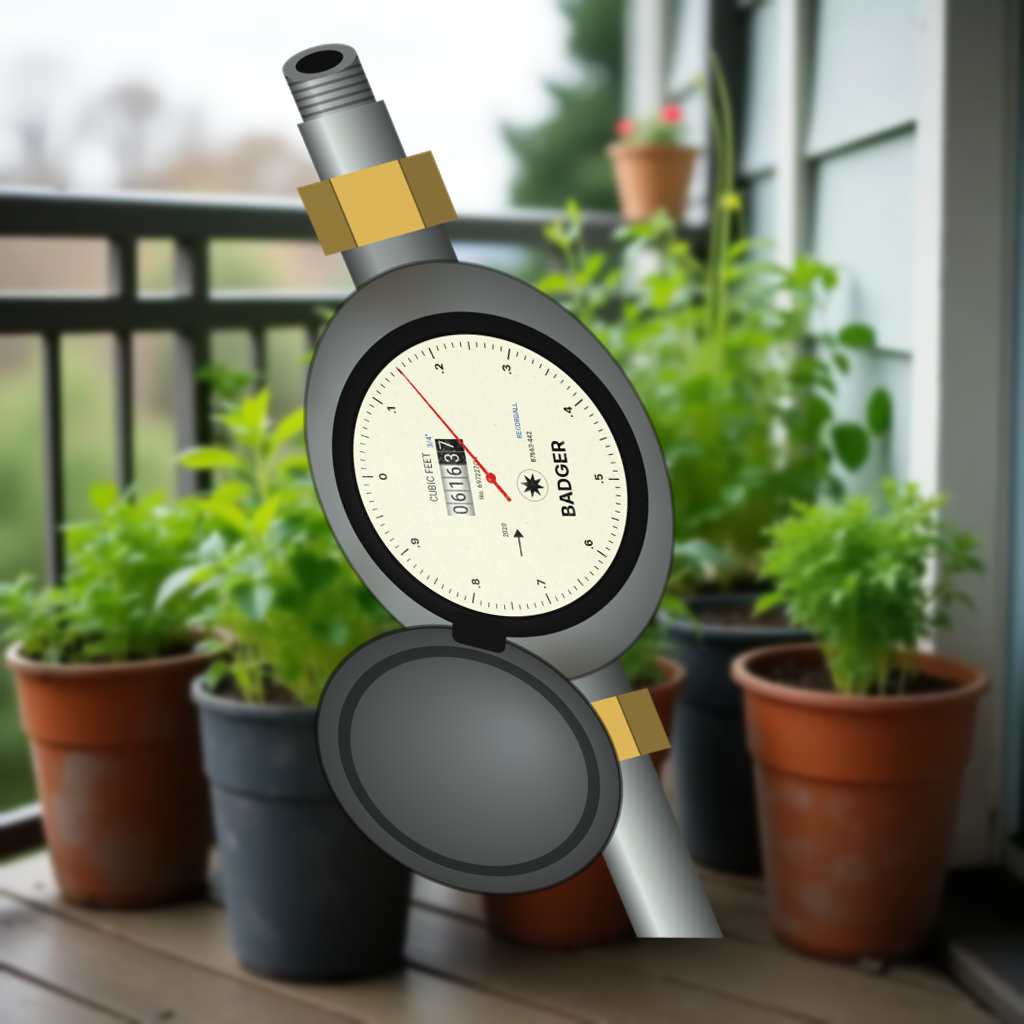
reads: {"value": 61637.15, "unit": "ft³"}
